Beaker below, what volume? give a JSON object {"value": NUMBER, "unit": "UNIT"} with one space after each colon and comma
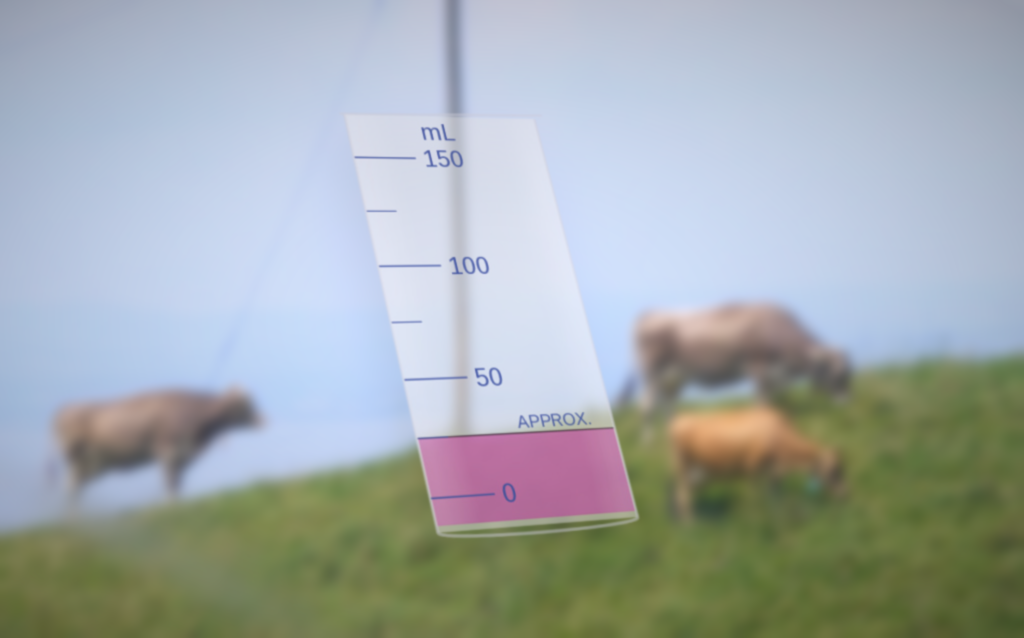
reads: {"value": 25, "unit": "mL"}
